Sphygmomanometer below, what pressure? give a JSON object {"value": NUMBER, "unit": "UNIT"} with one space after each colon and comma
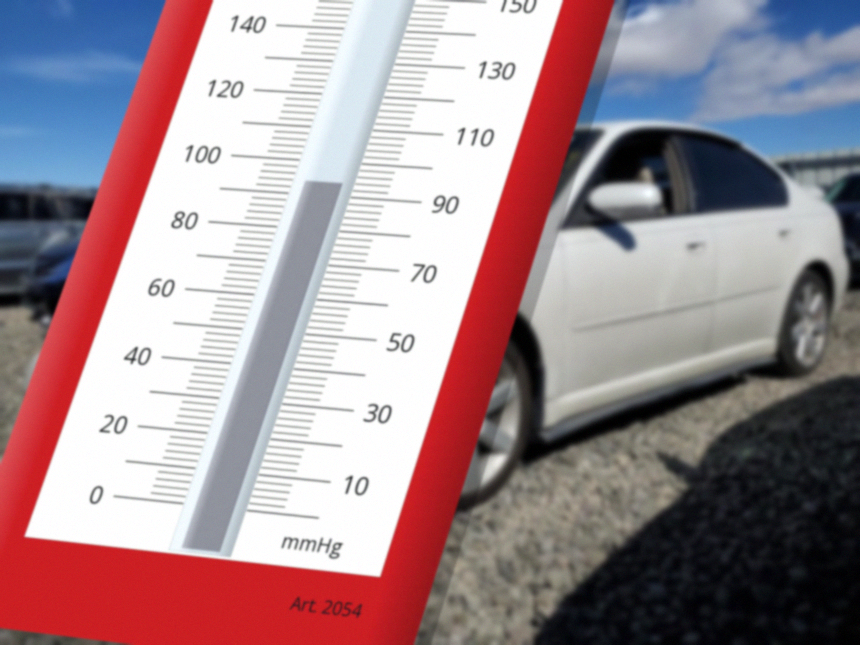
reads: {"value": 94, "unit": "mmHg"}
